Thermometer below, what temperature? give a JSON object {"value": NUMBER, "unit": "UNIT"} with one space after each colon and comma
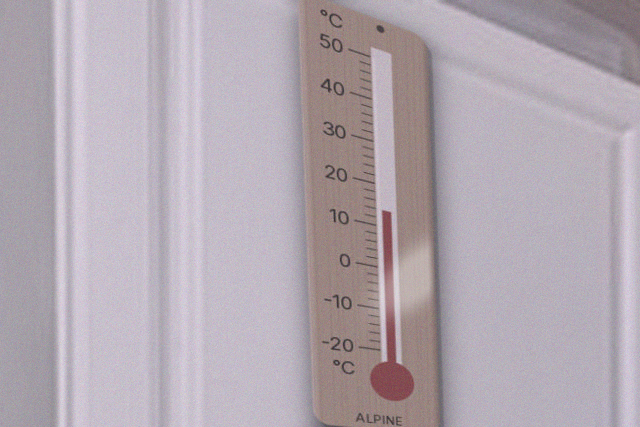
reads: {"value": 14, "unit": "°C"}
